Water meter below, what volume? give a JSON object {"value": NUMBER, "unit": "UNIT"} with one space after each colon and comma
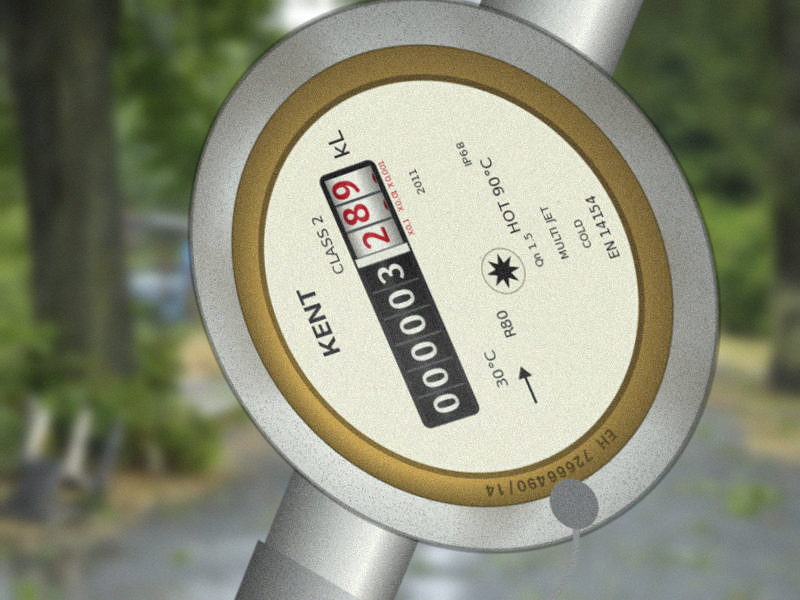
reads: {"value": 3.289, "unit": "kL"}
